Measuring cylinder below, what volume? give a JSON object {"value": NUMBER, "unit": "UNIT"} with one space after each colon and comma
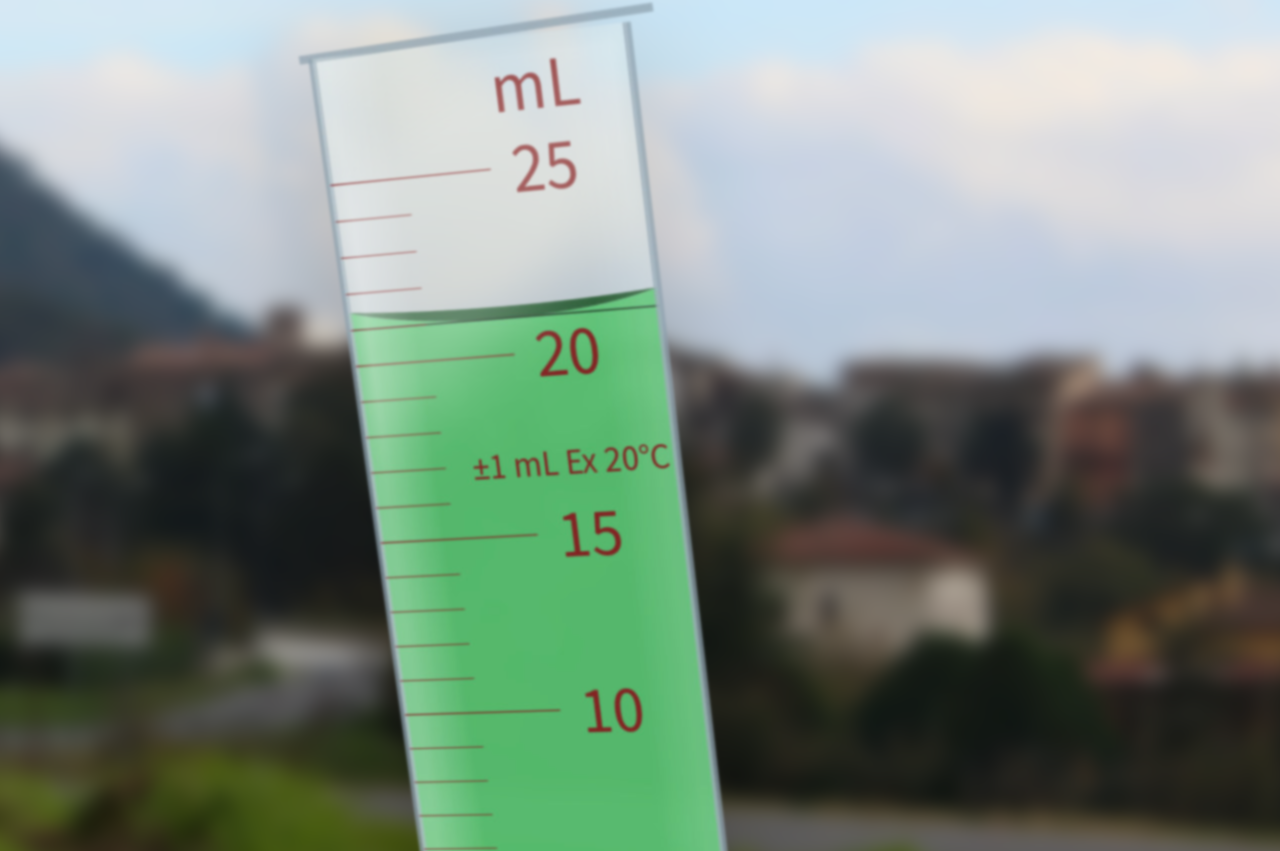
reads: {"value": 21, "unit": "mL"}
